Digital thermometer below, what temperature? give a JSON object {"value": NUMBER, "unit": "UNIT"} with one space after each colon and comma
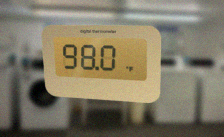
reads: {"value": 98.0, "unit": "°F"}
